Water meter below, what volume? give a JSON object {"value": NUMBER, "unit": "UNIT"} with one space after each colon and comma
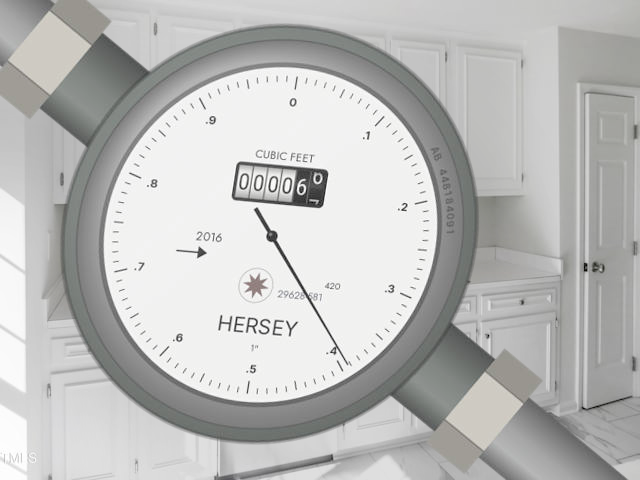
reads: {"value": 66.39, "unit": "ft³"}
